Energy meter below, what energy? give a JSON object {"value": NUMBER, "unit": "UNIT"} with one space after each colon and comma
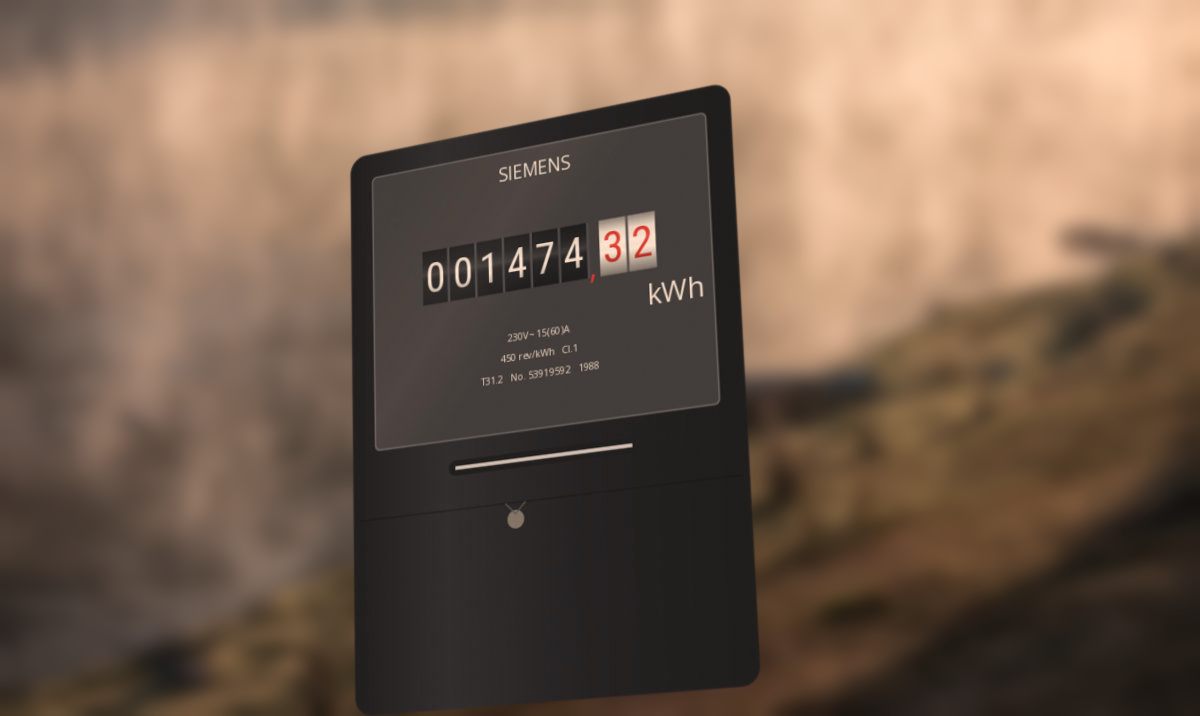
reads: {"value": 1474.32, "unit": "kWh"}
